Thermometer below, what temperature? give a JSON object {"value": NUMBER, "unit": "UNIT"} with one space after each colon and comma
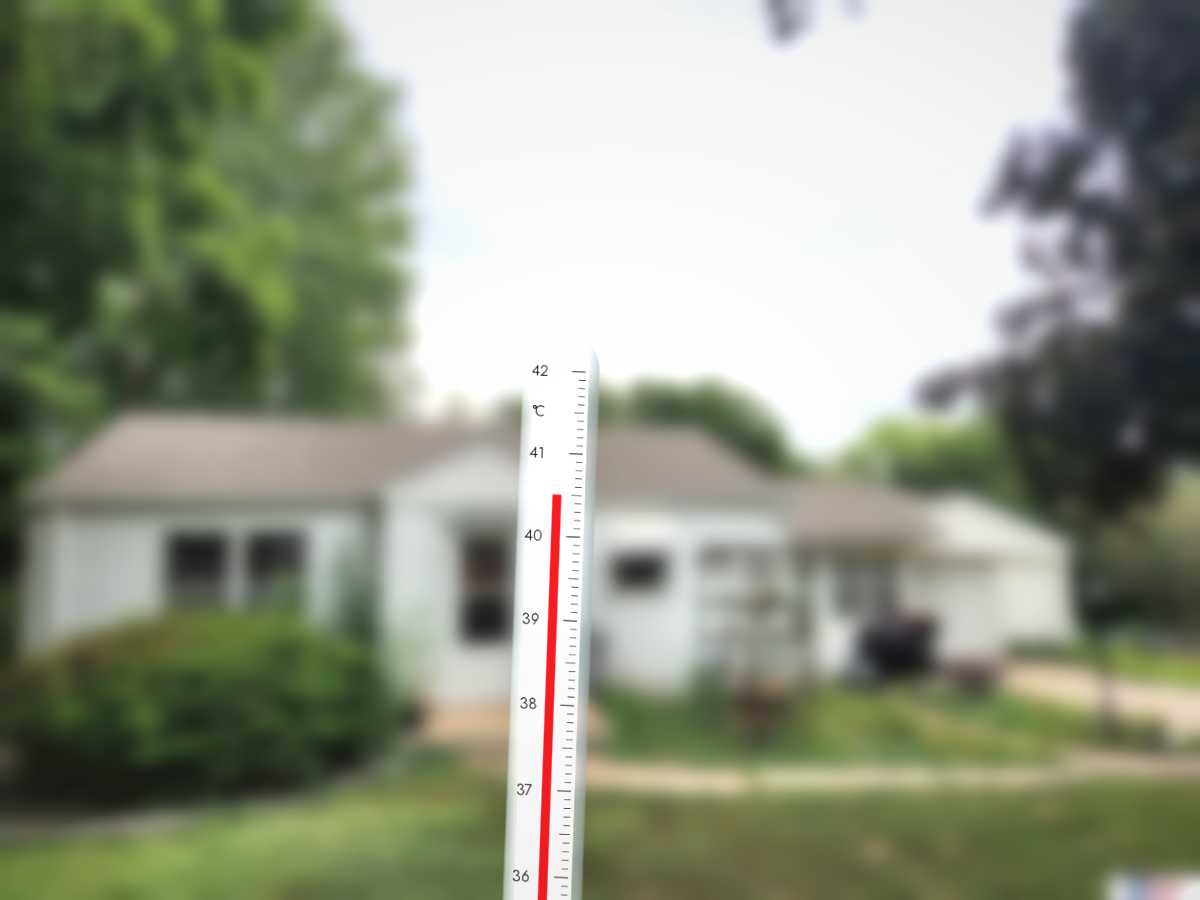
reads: {"value": 40.5, "unit": "°C"}
